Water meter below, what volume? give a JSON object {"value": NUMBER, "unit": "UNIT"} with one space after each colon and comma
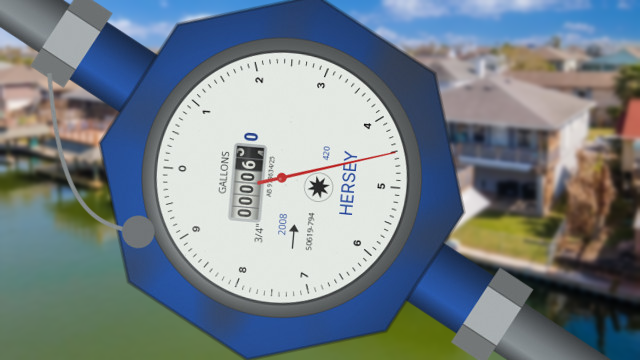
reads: {"value": 634.5, "unit": "gal"}
